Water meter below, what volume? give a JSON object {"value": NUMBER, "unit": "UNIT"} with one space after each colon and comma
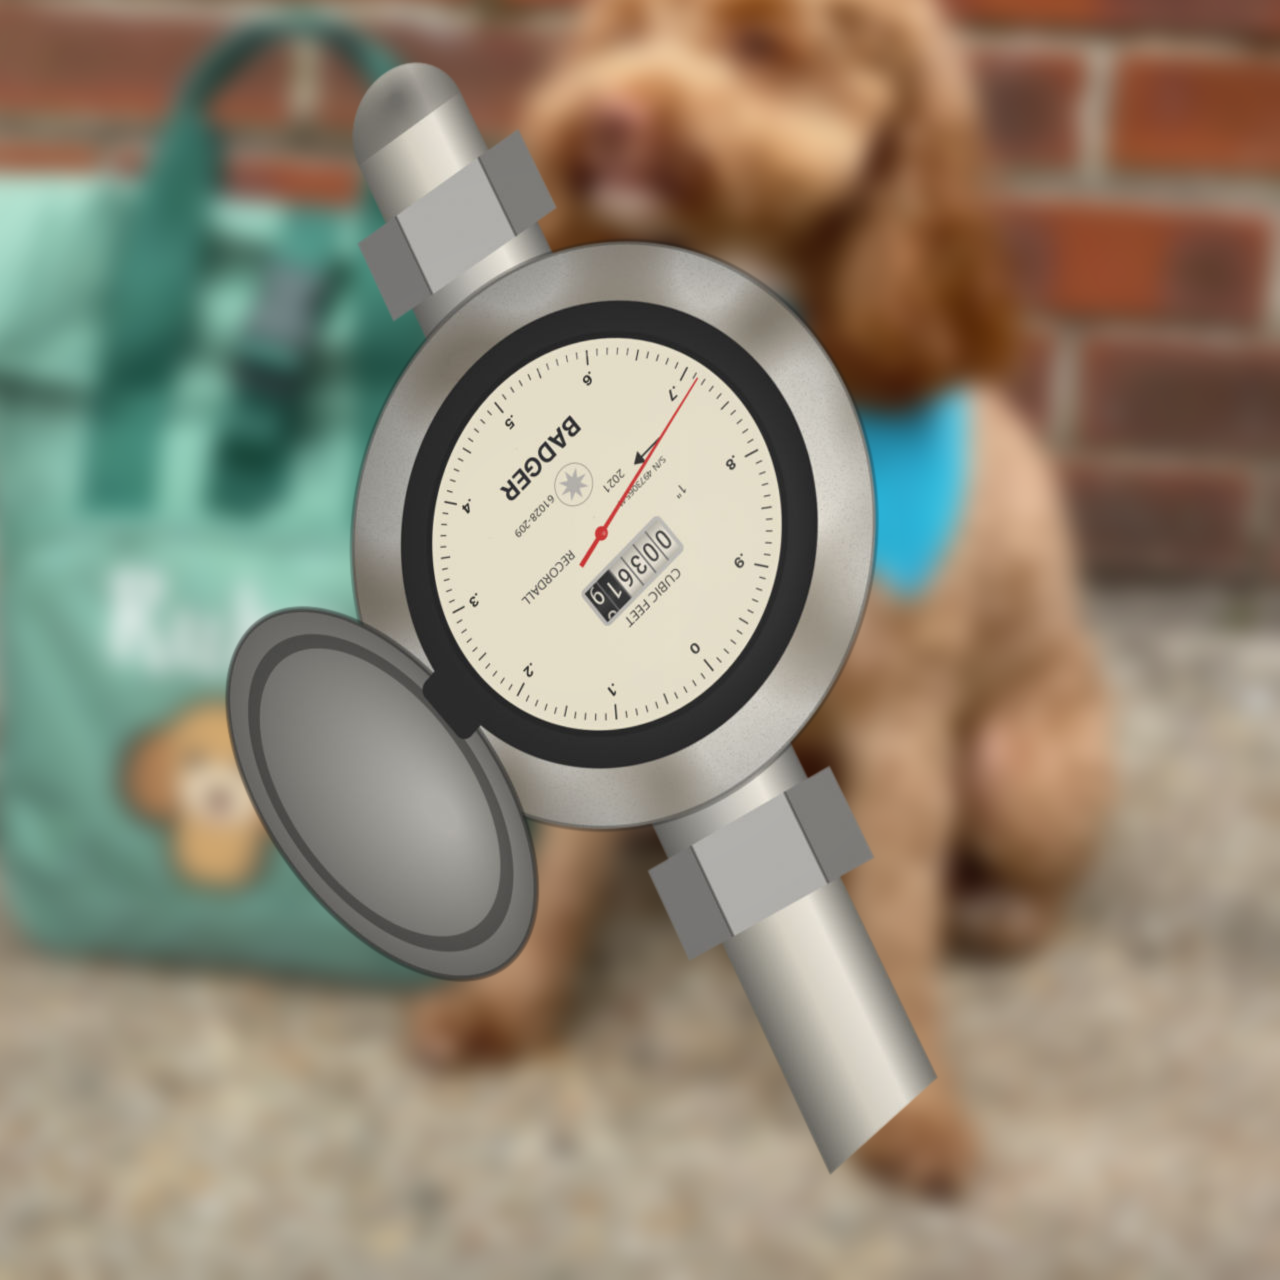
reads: {"value": 3618.71, "unit": "ft³"}
